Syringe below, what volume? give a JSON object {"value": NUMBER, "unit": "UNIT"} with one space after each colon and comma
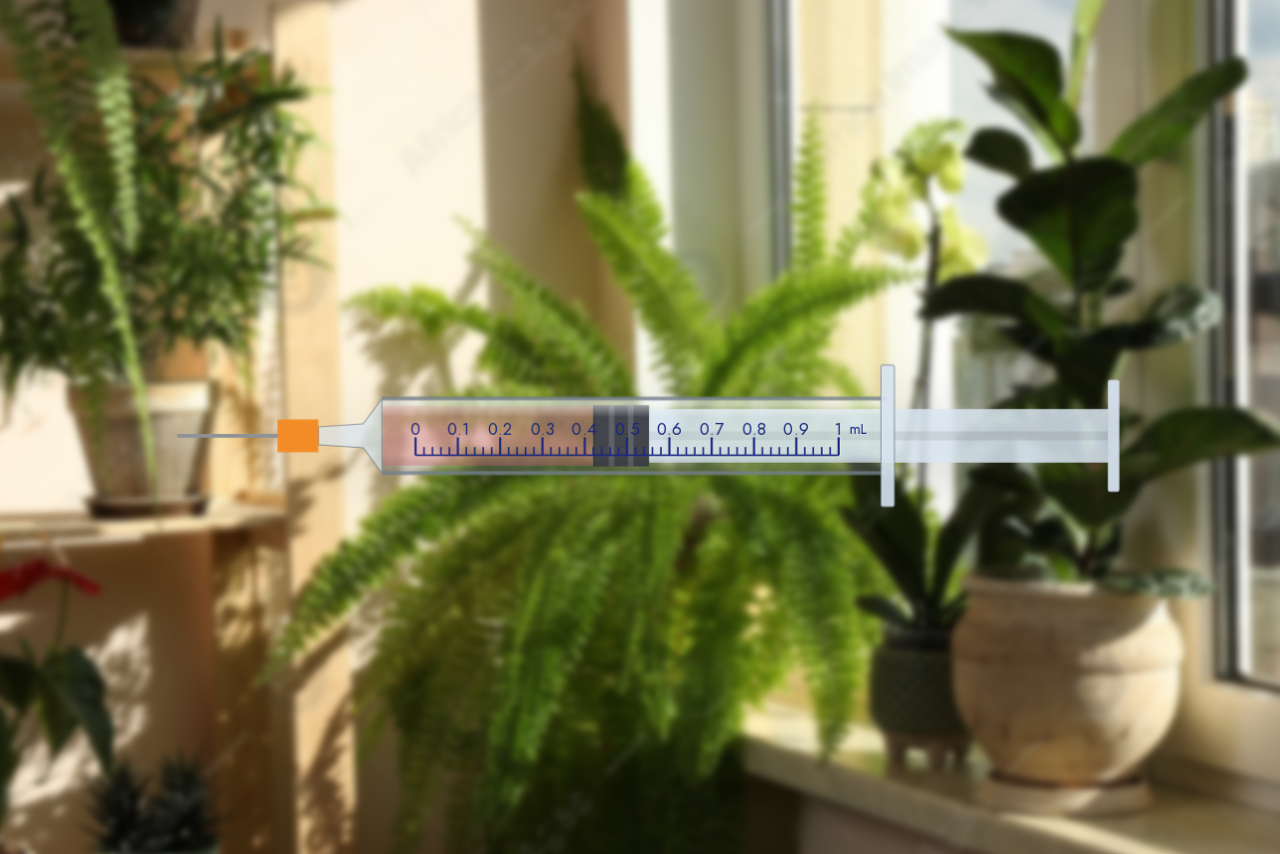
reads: {"value": 0.42, "unit": "mL"}
